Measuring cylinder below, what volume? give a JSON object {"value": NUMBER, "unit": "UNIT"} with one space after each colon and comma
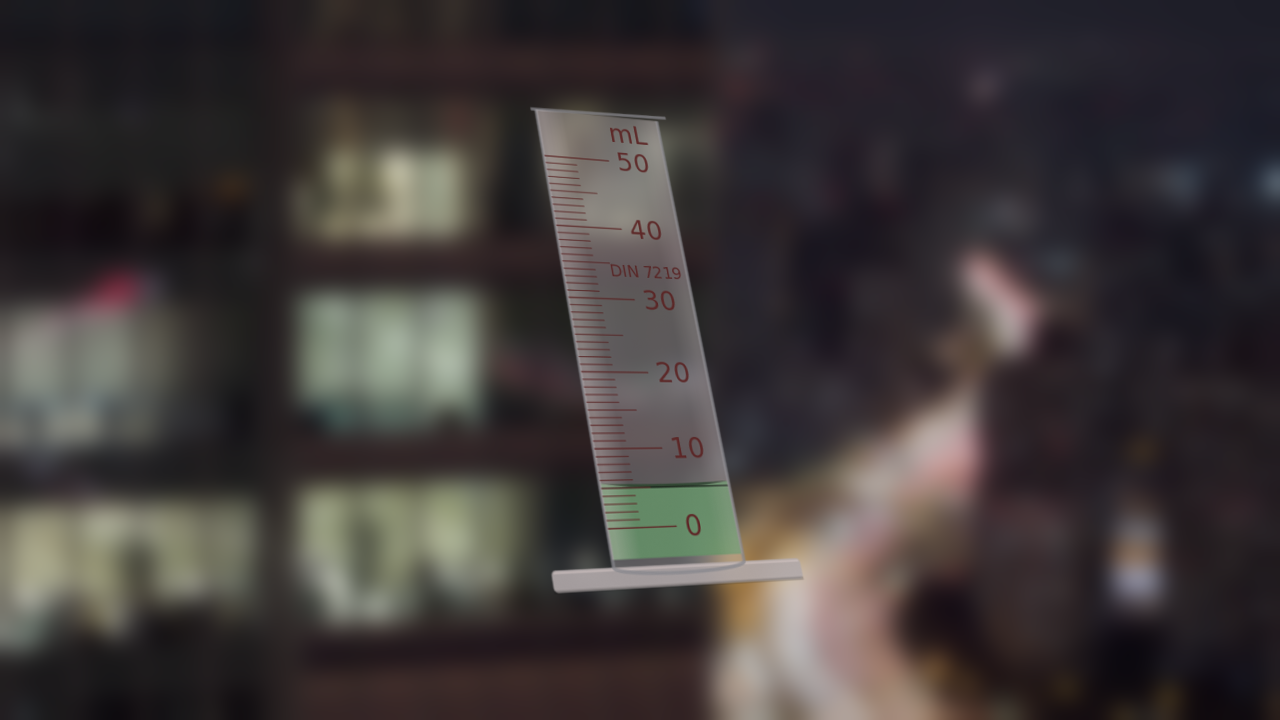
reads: {"value": 5, "unit": "mL"}
